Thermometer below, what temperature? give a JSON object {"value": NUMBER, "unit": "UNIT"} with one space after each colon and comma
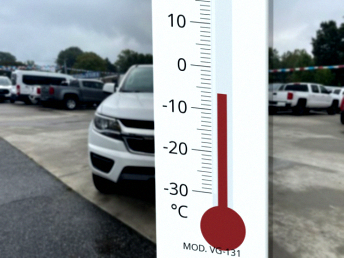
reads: {"value": -6, "unit": "°C"}
